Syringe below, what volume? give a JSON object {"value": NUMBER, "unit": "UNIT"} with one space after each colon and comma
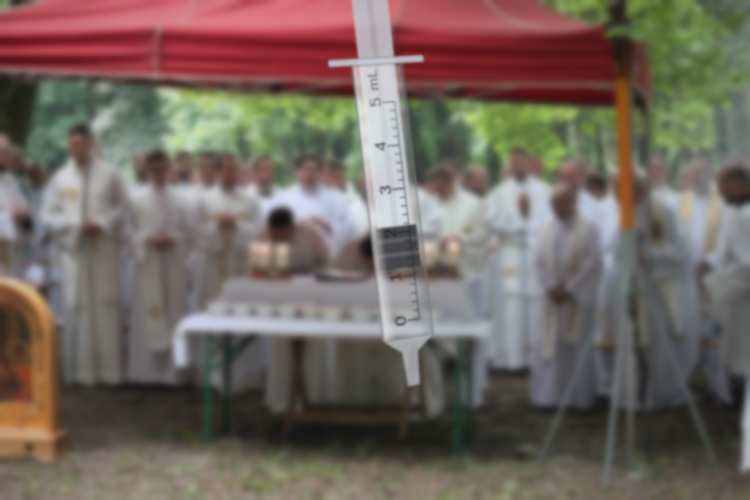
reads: {"value": 1.2, "unit": "mL"}
